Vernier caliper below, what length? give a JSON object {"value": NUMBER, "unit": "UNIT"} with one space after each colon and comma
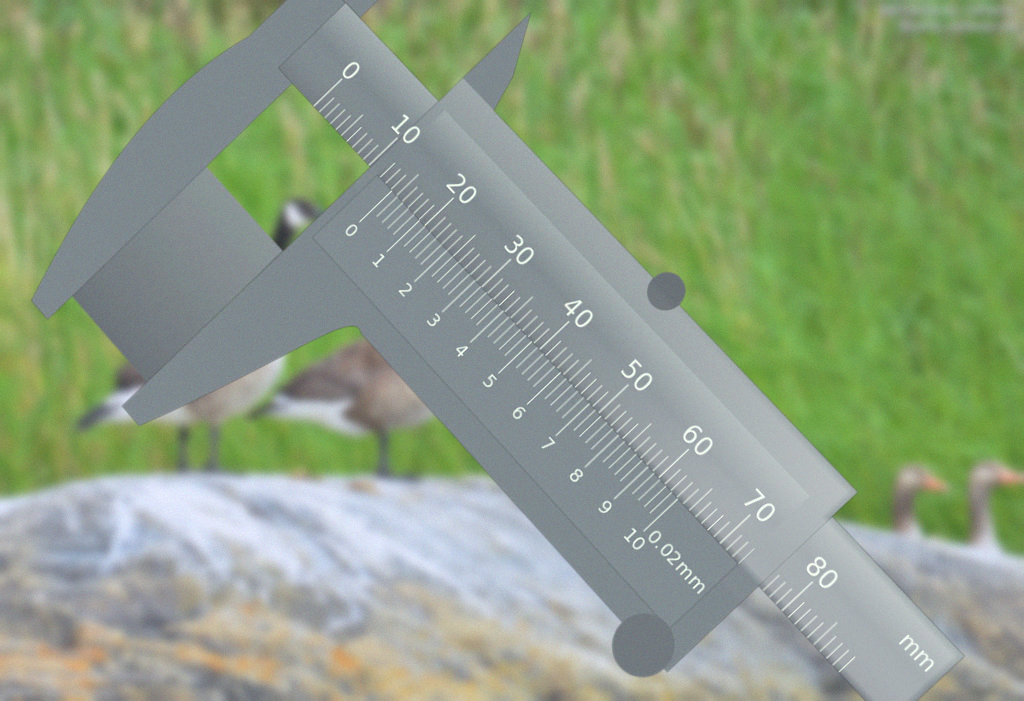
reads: {"value": 14.2, "unit": "mm"}
